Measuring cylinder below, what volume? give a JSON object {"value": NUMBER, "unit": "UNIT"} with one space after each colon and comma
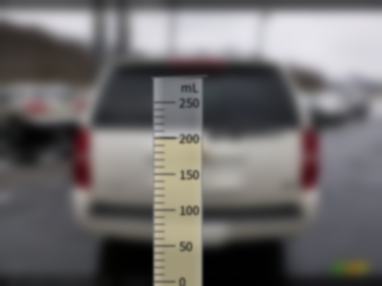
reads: {"value": 200, "unit": "mL"}
